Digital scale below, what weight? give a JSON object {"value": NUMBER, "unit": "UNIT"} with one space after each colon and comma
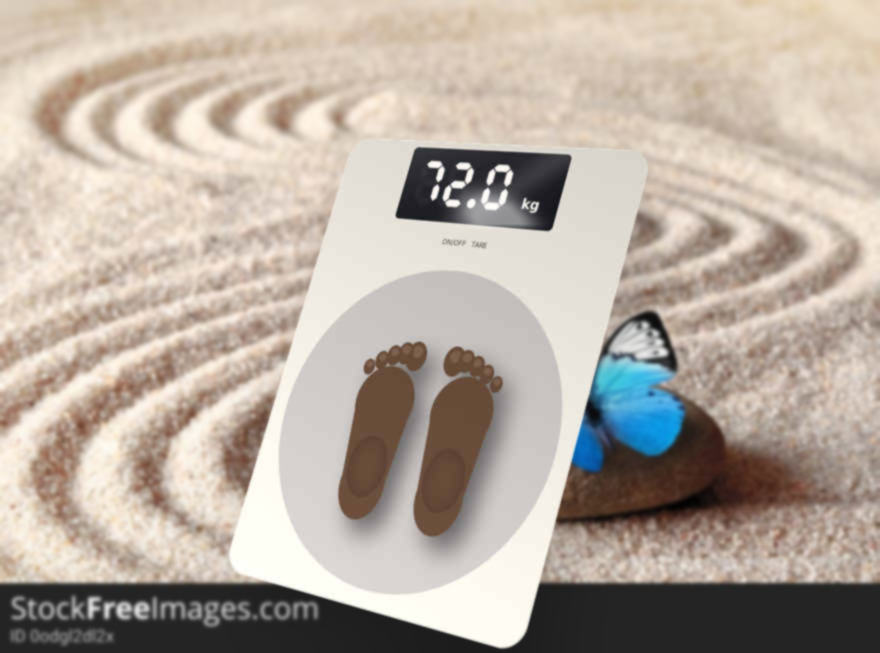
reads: {"value": 72.0, "unit": "kg"}
